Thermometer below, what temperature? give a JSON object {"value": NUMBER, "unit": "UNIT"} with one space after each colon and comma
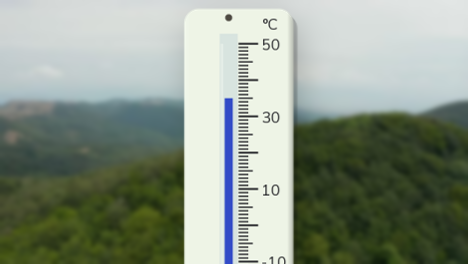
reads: {"value": 35, "unit": "°C"}
